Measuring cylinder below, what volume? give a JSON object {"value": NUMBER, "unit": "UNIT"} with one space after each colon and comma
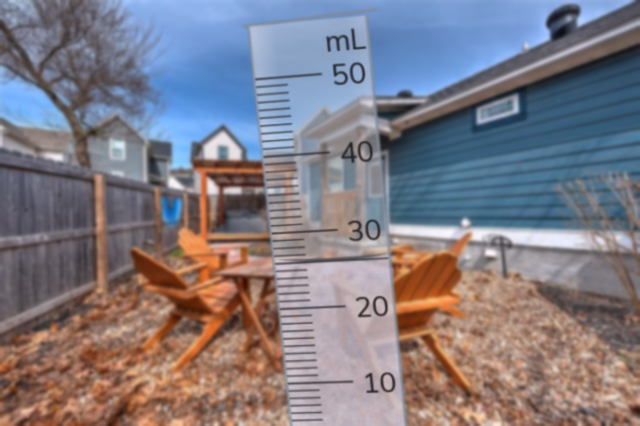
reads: {"value": 26, "unit": "mL"}
